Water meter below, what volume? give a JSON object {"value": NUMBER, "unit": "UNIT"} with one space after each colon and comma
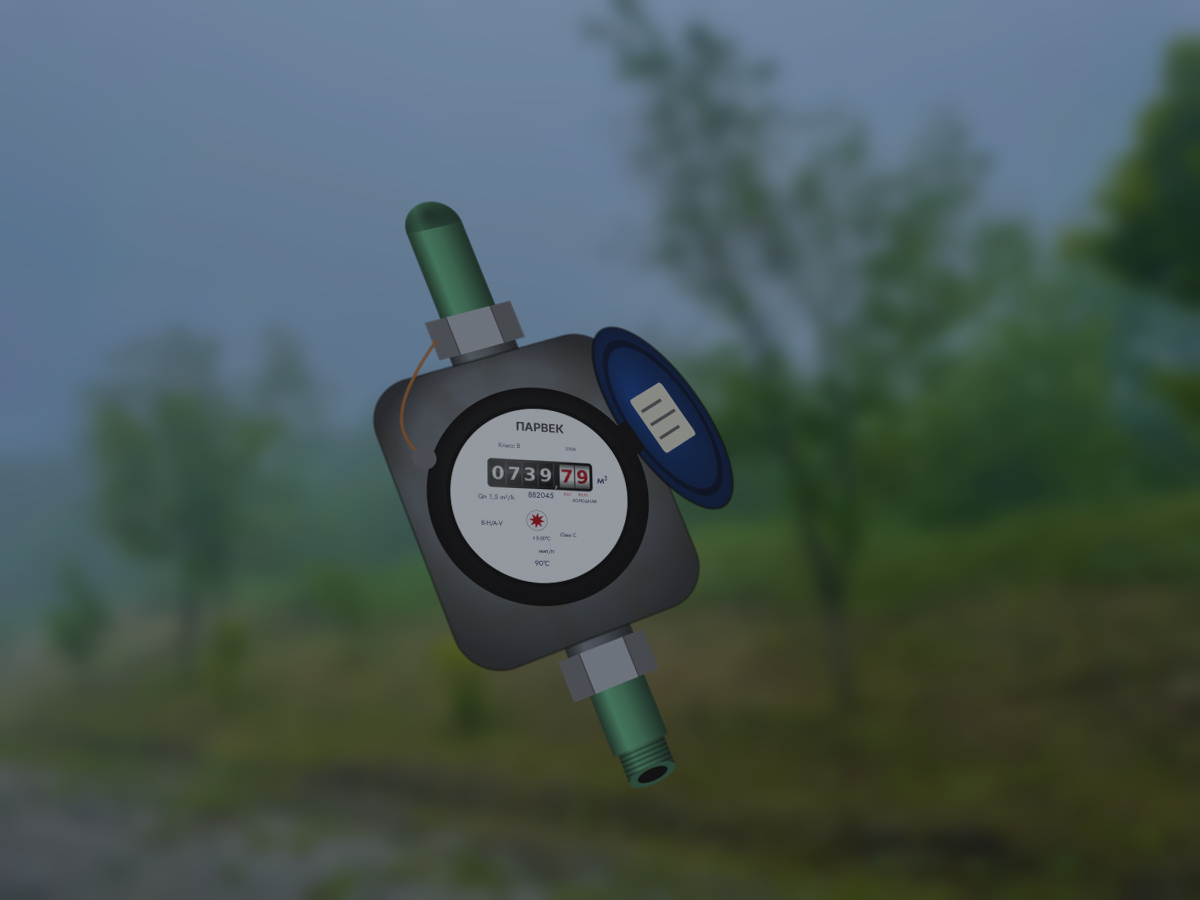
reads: {"value": 739.79, "unit": "m³"}
